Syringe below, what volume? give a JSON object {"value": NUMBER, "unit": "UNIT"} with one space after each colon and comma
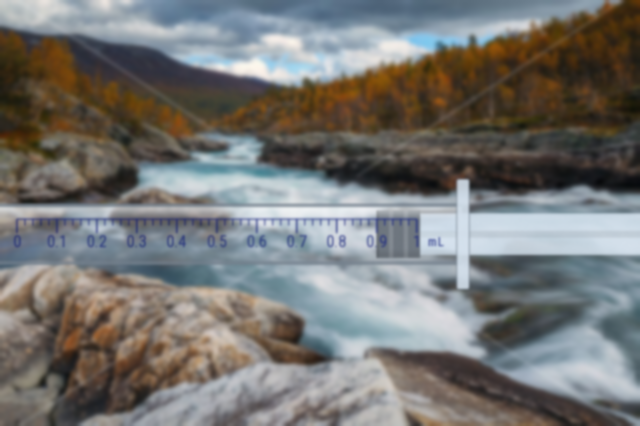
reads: {"value": 0.9, "unit": "mL"}
